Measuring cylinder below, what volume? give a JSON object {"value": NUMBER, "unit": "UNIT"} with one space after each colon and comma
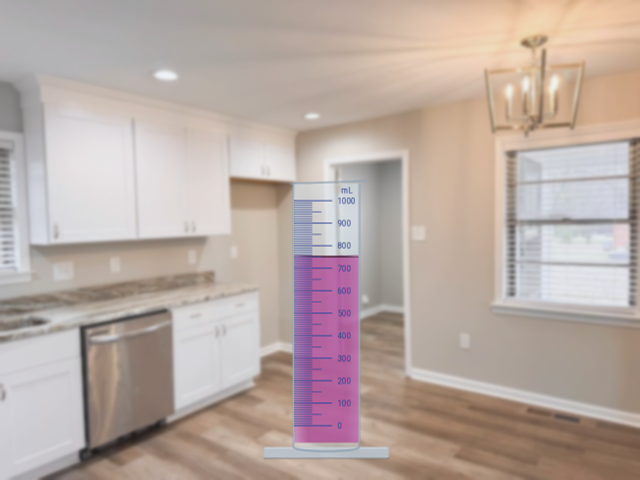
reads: {"value": 750, "unit": "mL"}
